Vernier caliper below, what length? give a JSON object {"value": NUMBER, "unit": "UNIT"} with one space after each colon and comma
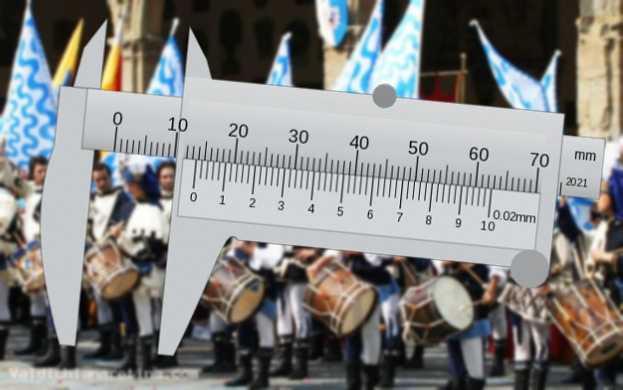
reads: {"value": 13.6, "unit": "mm"}
